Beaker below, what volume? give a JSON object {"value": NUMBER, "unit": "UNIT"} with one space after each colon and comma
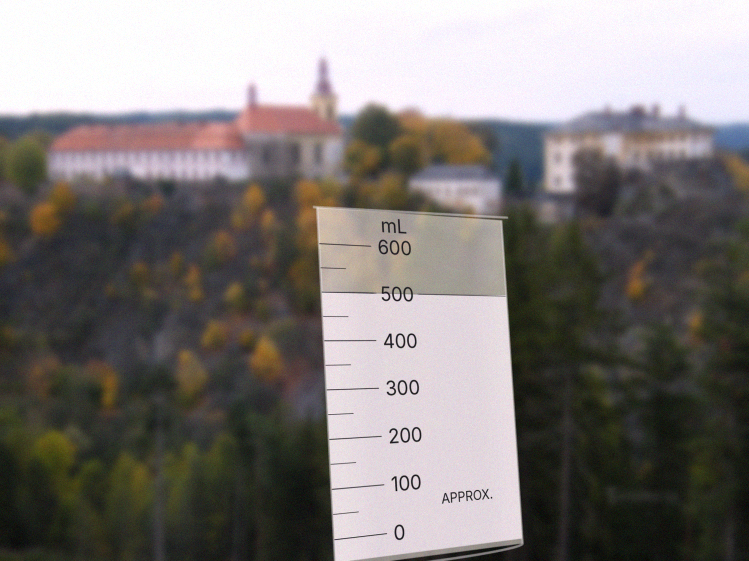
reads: {"value": 500, "unit": "mL"}
